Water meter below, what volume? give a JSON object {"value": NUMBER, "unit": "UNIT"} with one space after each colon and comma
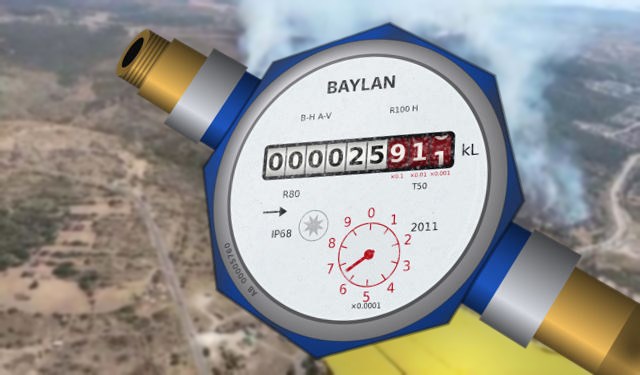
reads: {"value": 25.9106, "unit": "kL"}
